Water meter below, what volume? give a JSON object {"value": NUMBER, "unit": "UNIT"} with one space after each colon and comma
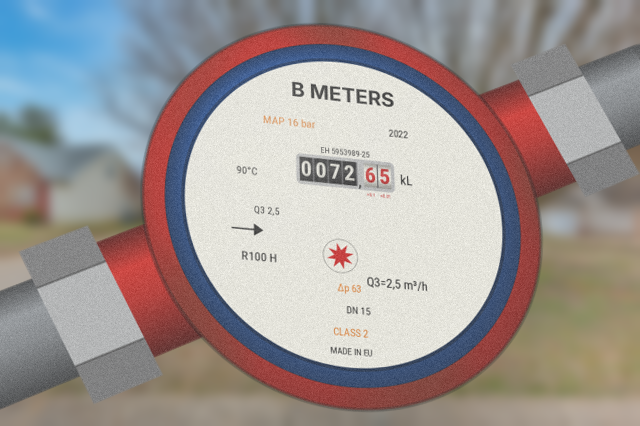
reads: {"value": 72.65, "unit": "kL"}
